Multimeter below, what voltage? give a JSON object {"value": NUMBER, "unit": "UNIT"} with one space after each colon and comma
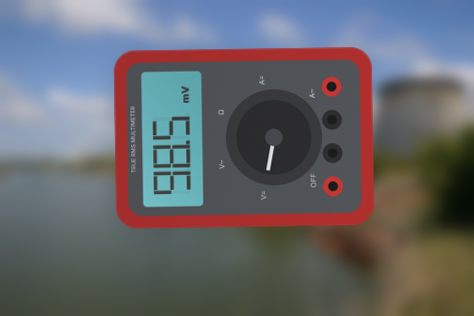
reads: {"value": 98.5, "unit": "mV"}
